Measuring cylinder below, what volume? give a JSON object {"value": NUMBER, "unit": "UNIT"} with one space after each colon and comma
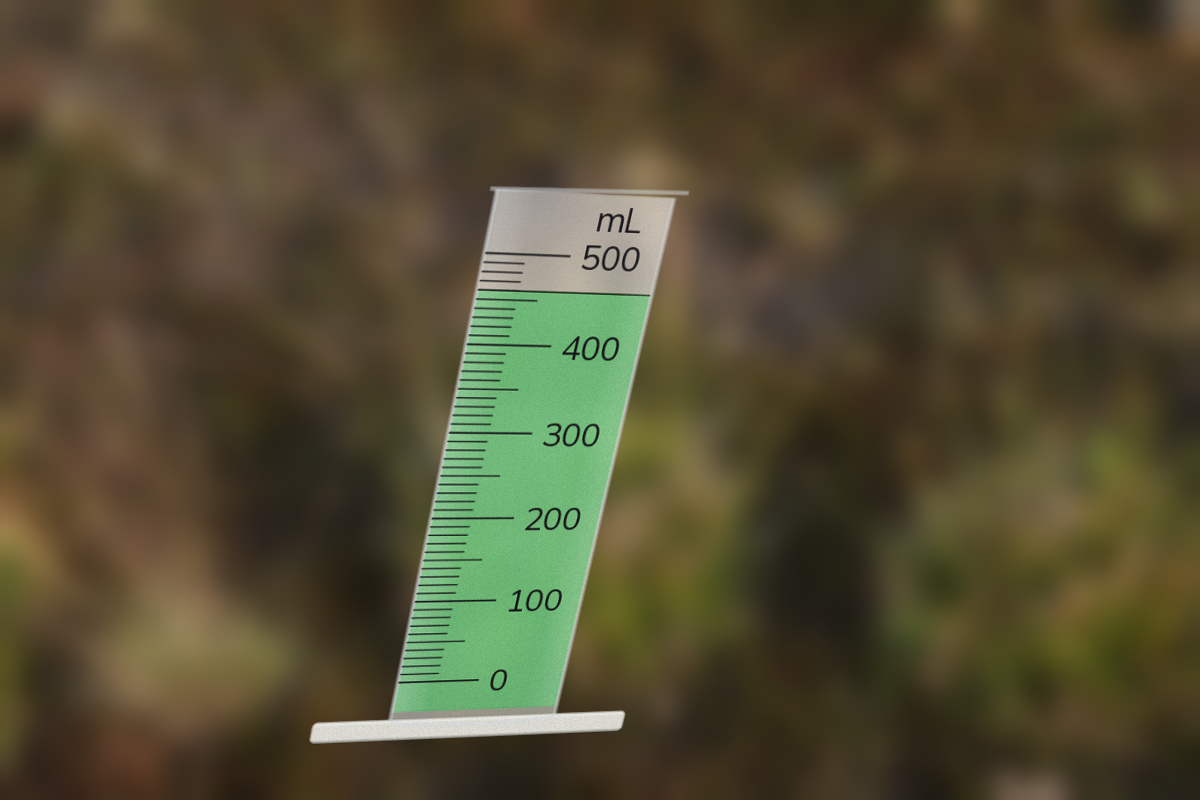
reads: {"value": 460, "unit": "mL"}
